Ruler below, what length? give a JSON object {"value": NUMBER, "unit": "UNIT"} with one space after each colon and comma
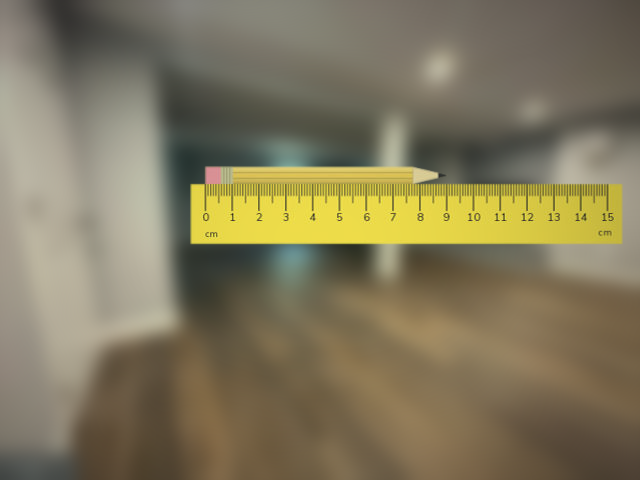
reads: {"value": 9, "unit": "cm"}
